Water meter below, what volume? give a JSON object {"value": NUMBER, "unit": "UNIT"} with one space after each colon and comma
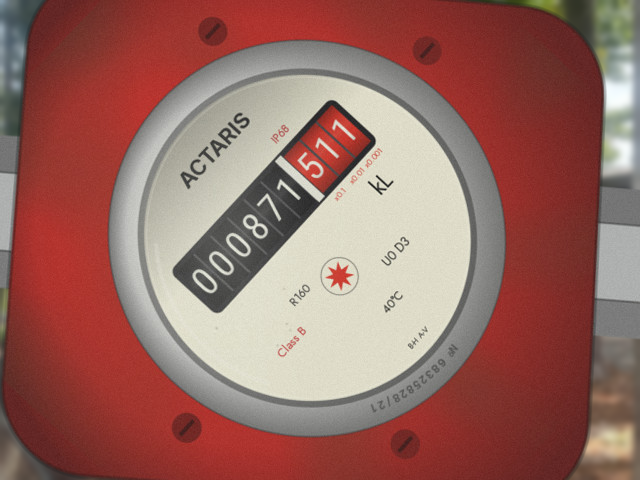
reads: {"value": 871.511, "unit": "kL"}
